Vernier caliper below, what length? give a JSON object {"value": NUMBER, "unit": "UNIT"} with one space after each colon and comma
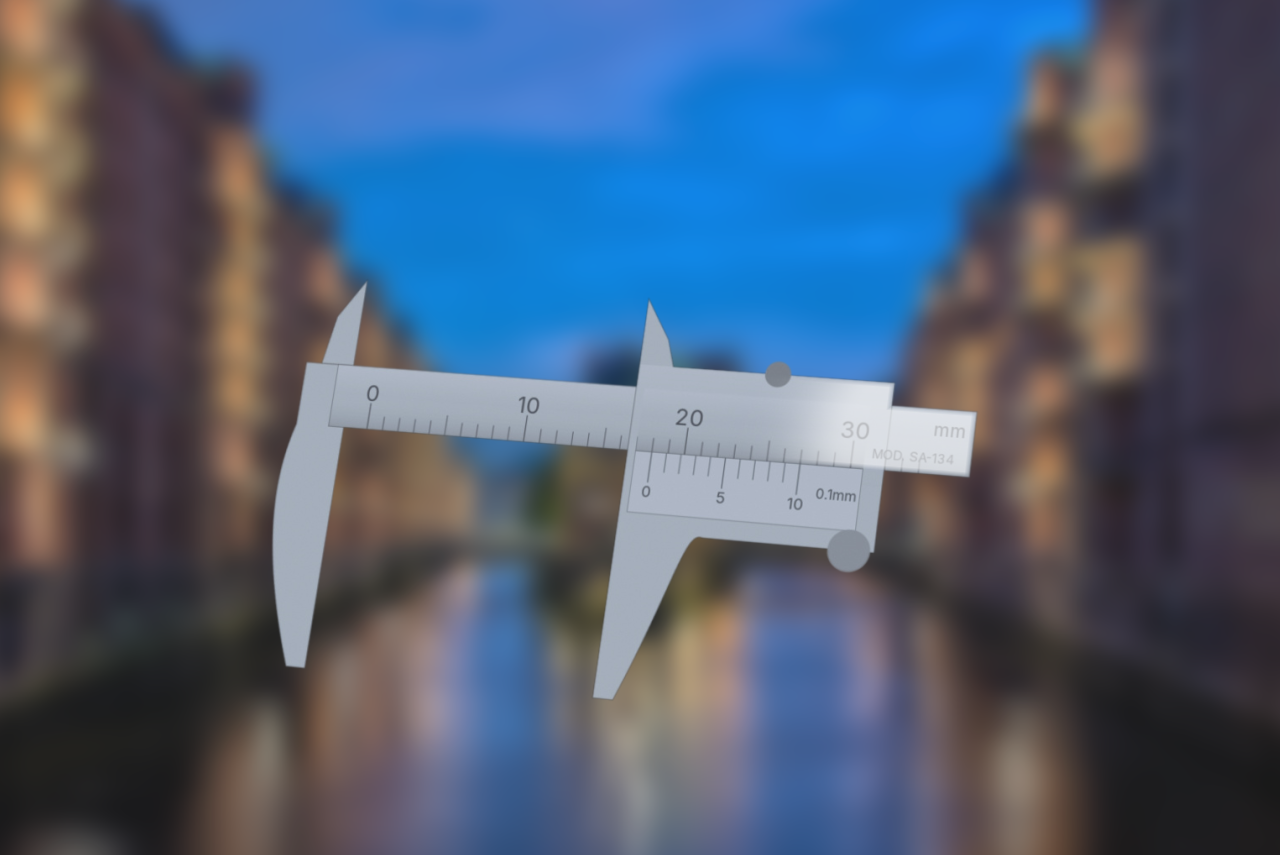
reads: {"value": 18.0, "unit": "mm"}
